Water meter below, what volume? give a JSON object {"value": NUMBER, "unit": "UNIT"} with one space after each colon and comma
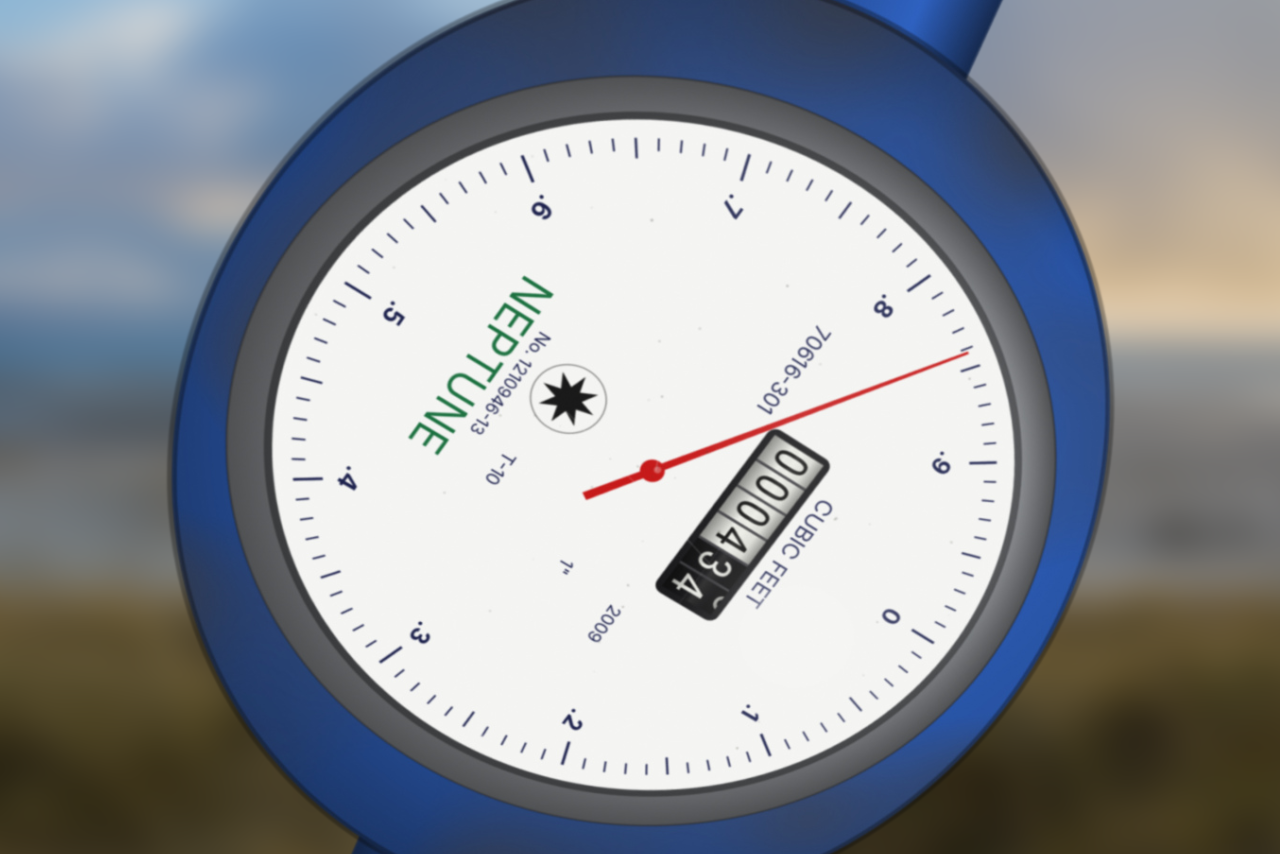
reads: {"value": 433.84, "unit": "ft³"}
